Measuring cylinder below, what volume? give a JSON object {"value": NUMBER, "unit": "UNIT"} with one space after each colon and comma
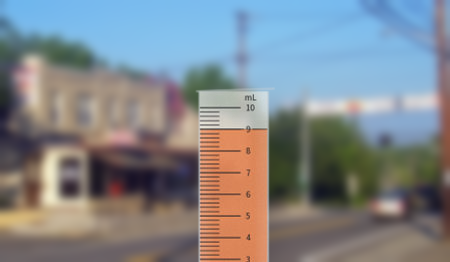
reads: {"value": 9, "unit": "mL"}
